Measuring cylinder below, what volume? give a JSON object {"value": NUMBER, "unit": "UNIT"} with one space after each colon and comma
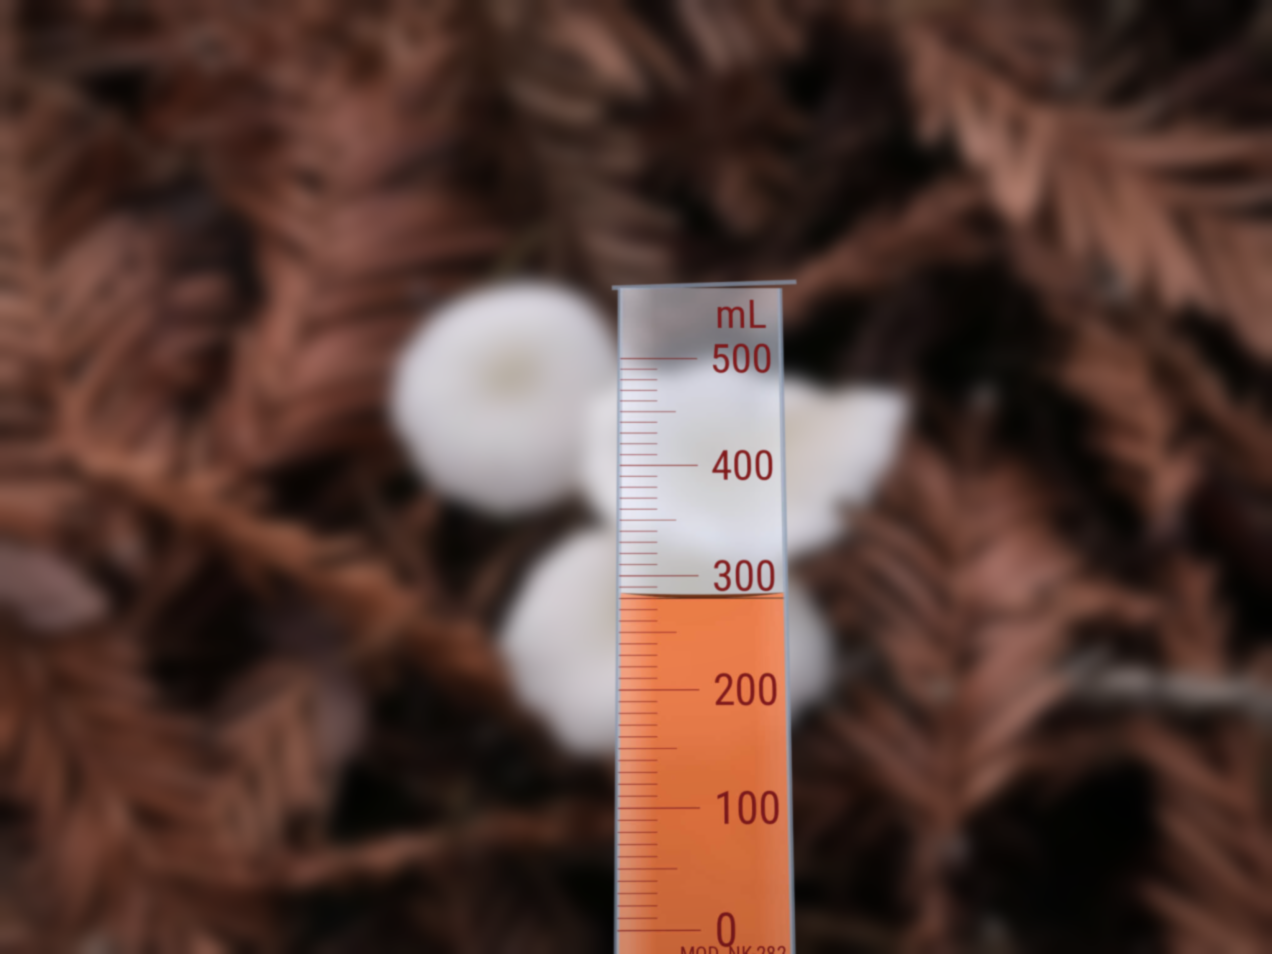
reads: {"value": 280, "unit": "mL"}
